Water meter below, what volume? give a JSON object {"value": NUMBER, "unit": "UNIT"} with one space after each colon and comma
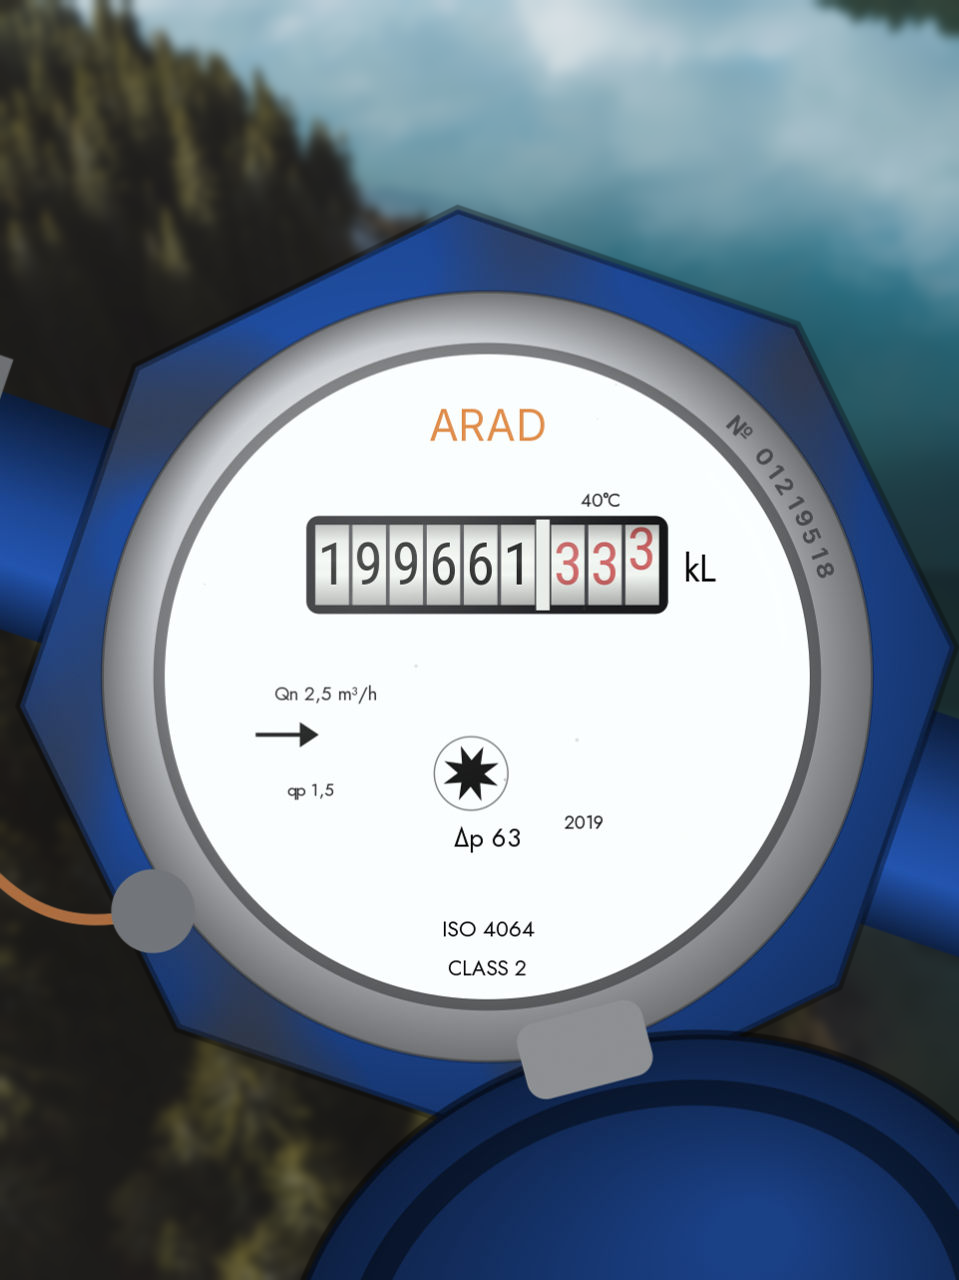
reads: {"value": 199661.333, "unit": "kL"}
